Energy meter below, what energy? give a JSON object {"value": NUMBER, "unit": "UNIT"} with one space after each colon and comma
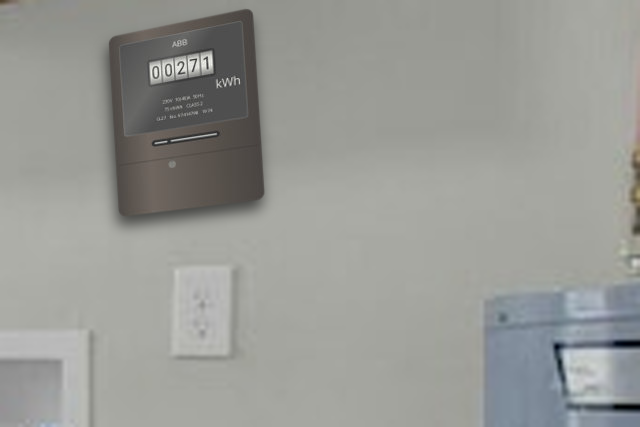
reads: {"value": 271, "unit": "kWh"}
